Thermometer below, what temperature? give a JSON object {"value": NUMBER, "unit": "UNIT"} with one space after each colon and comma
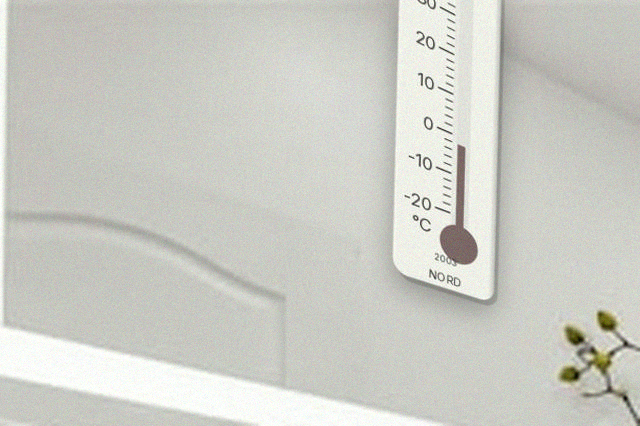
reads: {"value": -2, "unit": "°C"}
